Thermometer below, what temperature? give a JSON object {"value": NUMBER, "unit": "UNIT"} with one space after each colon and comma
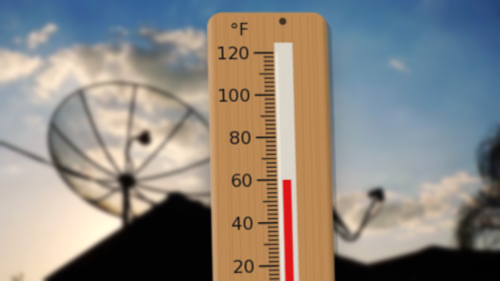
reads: {"value": 60, "unit": "°F"}
